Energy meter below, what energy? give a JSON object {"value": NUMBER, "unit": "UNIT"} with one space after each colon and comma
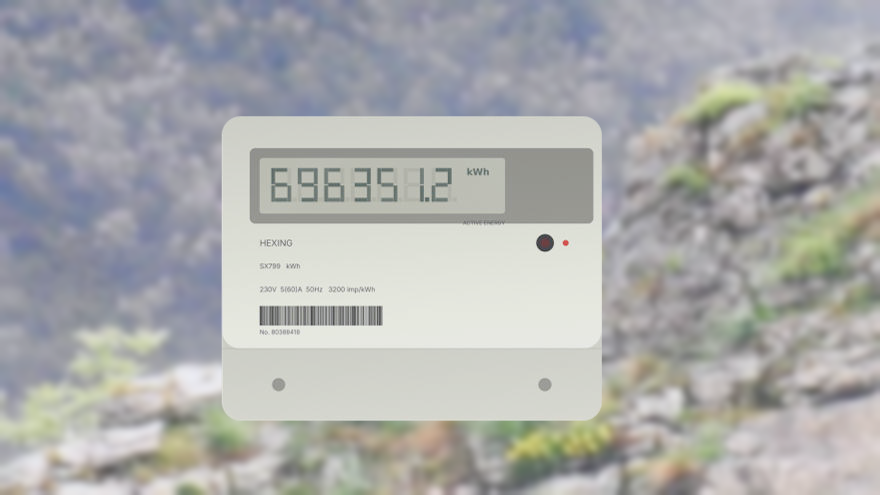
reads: {"value": 696351.2, "unit": "kWh"}
